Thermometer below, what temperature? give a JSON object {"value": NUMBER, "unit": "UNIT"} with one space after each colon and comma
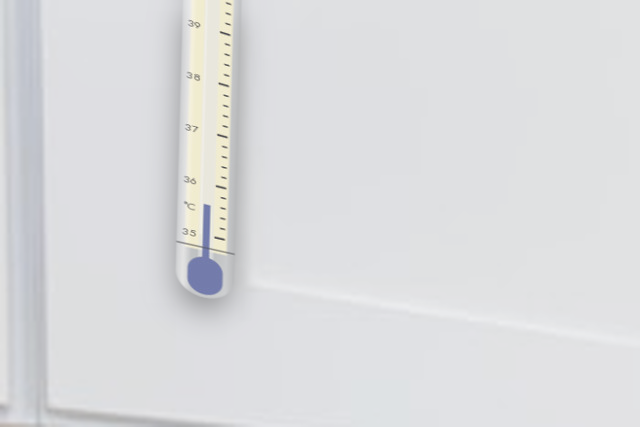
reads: {"value": 35.6, "unit": "°C"}
